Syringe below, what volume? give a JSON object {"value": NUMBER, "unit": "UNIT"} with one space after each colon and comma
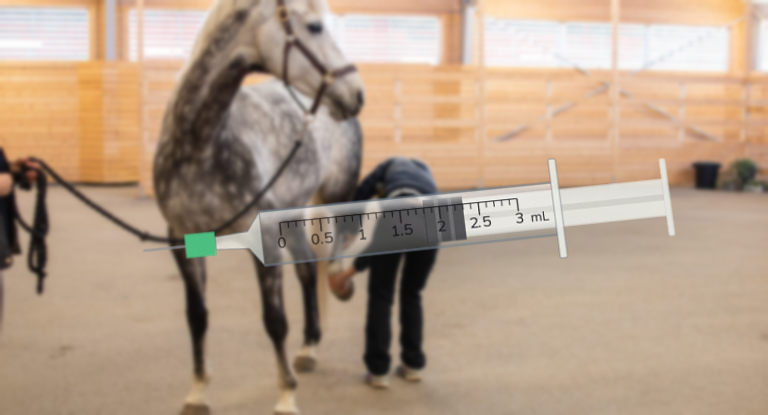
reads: {"value": 1.8, "unit": "mL"}
